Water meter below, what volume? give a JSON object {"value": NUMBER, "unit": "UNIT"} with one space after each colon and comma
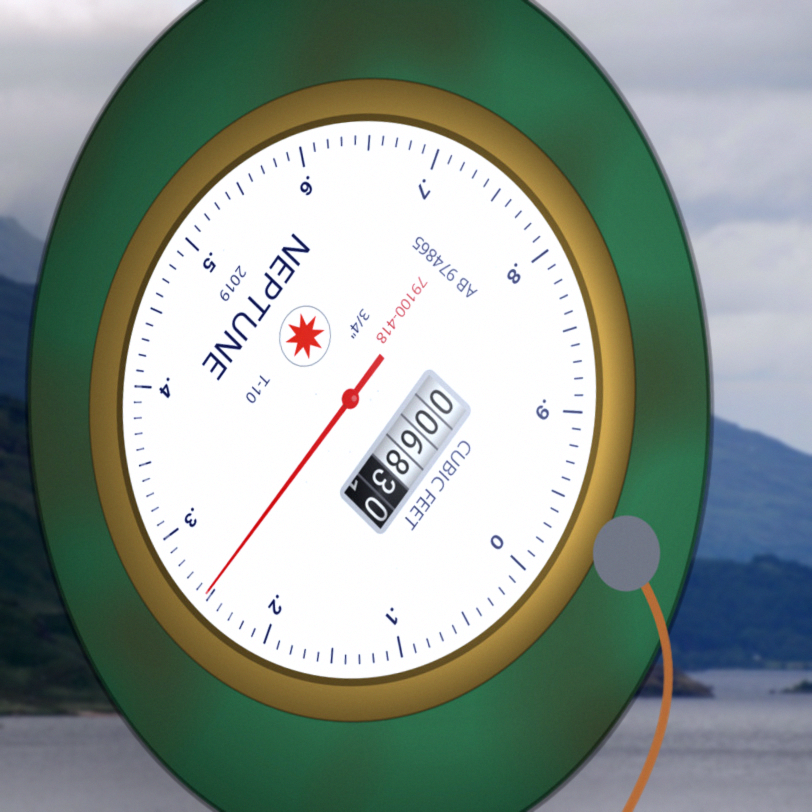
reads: {"value": 6830.25, "unit": "ft³"}
